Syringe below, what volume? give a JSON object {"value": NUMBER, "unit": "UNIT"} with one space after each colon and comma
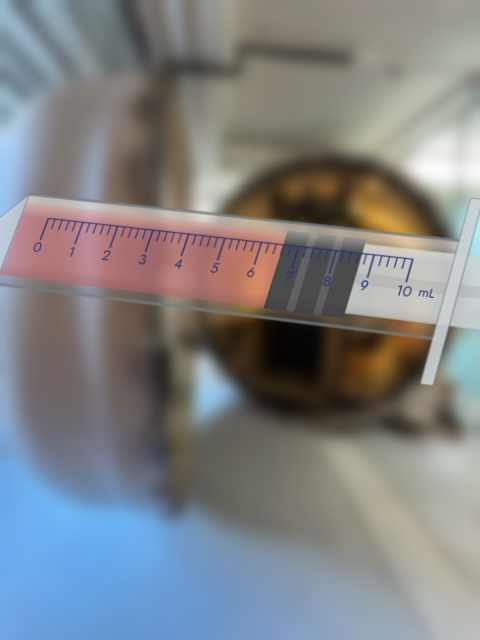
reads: {"value": 6.6, "unit": "mL"}
